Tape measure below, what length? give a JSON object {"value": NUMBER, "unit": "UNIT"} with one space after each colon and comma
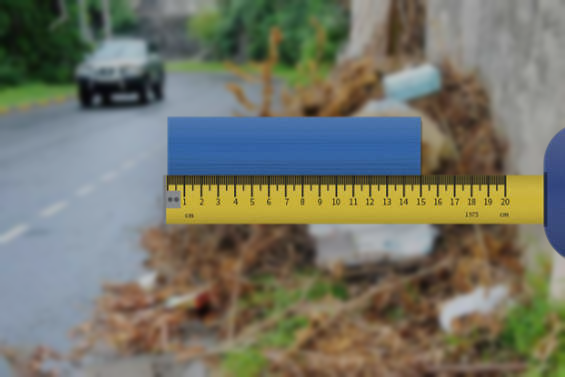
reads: {"value": 15, "unit": "cm"}
